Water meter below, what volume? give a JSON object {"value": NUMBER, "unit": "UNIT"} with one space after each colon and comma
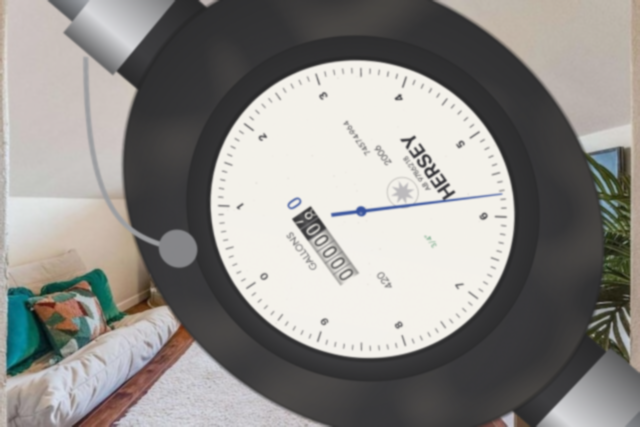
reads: {"value": 75.7, "unit": "gal"}
